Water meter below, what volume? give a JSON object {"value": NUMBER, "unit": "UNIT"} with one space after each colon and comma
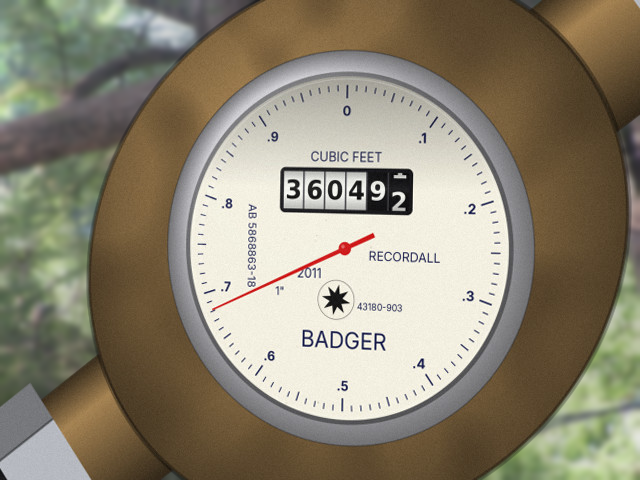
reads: {"value": 360491.68, "unit": "ft³"}
